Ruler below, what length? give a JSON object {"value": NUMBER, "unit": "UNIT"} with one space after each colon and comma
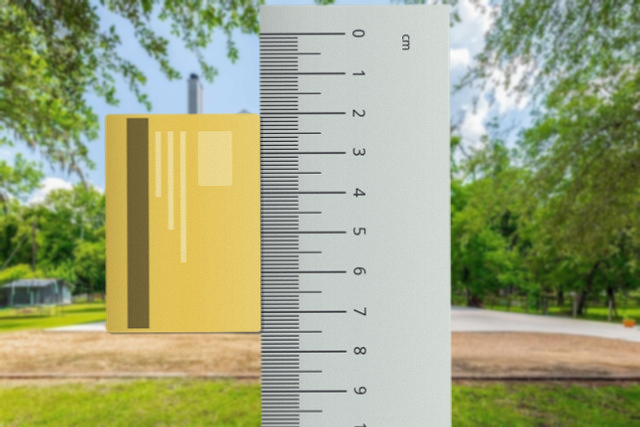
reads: {"value": 5.5, "unit": "cm"}
